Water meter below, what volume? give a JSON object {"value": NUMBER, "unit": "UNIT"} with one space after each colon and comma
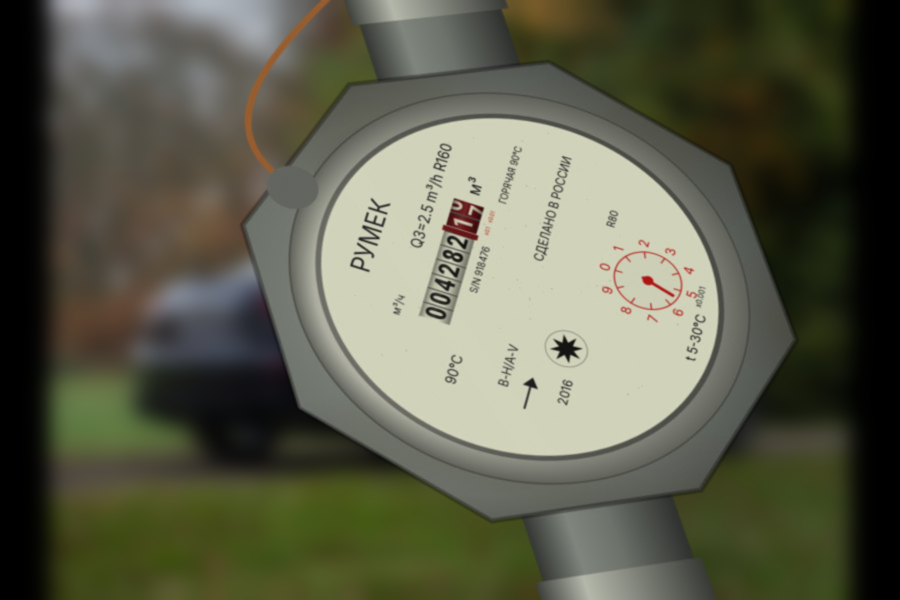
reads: {"value": 4282.165, "unit": "m³"}
